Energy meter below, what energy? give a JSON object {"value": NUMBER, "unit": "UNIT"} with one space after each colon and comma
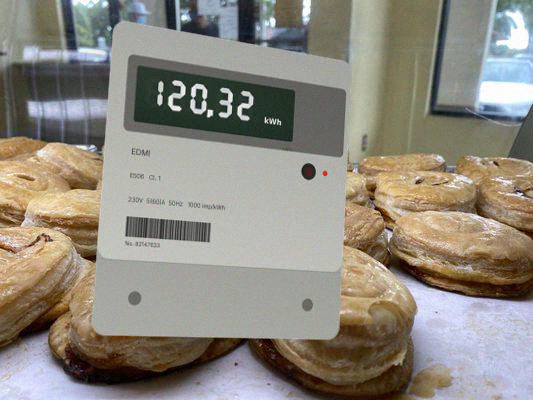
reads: {"value": 120.32, "unit": "kWh"}
